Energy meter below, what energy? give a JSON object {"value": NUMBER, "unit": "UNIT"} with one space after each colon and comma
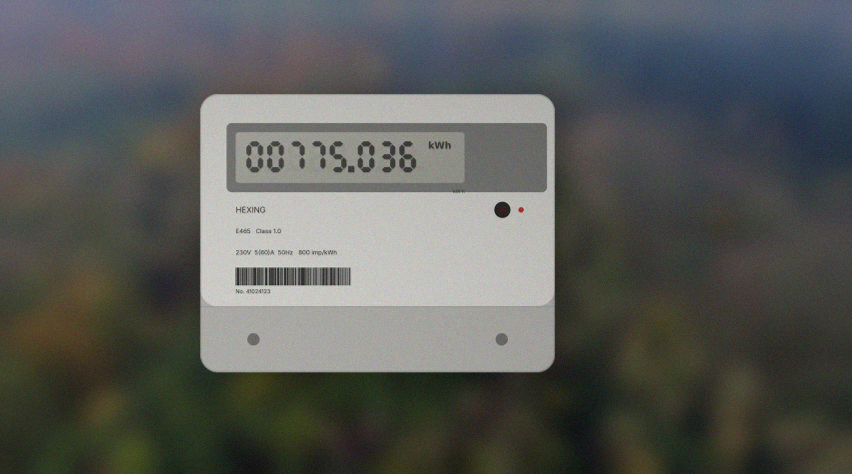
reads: {"value": 775.036, "unit": "kWh"}
